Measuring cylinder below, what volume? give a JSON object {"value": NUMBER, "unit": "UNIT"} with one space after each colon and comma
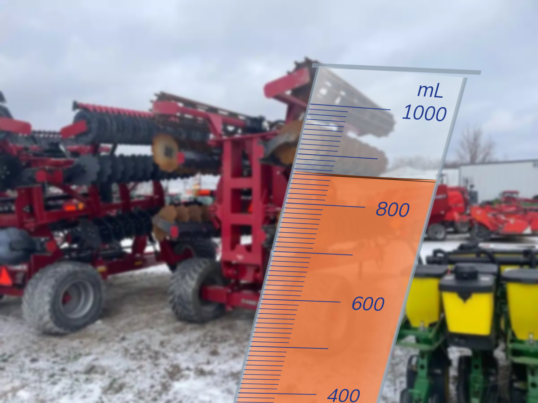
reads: {"value": 860, "unit": "mL"}
